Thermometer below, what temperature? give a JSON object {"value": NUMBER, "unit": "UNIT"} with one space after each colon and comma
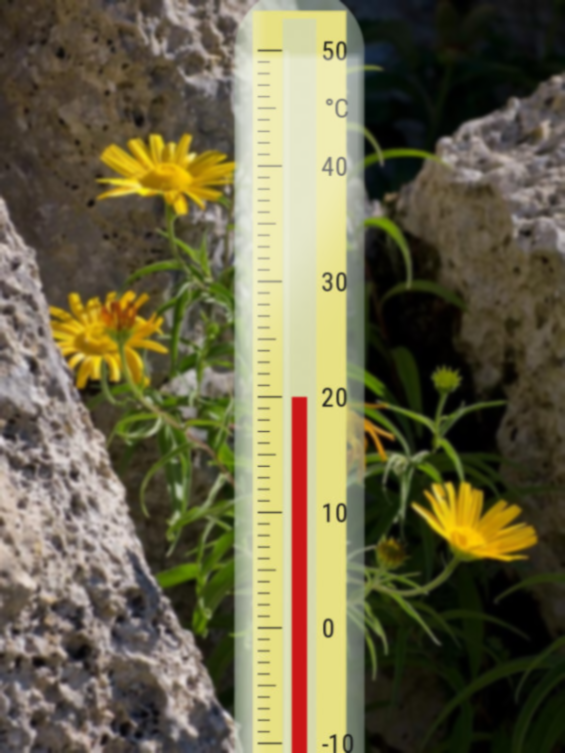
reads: {"value": 20, "unit": "°C"}
